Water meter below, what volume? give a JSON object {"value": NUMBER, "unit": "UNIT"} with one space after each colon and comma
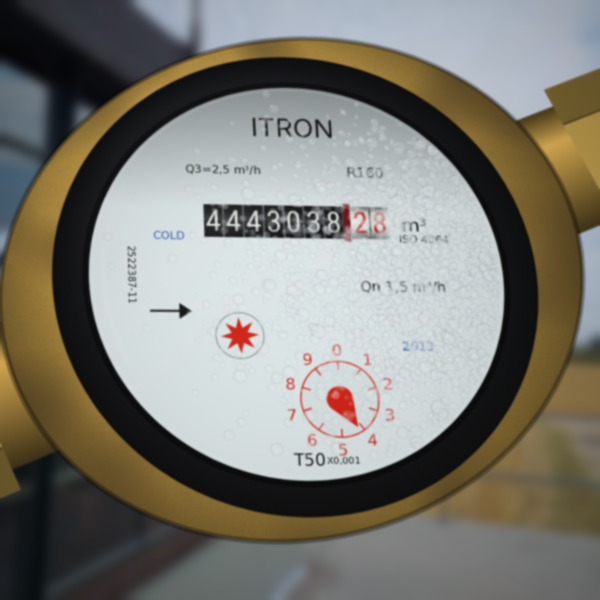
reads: {"value": 4443038.284, "unit": "m³"}
